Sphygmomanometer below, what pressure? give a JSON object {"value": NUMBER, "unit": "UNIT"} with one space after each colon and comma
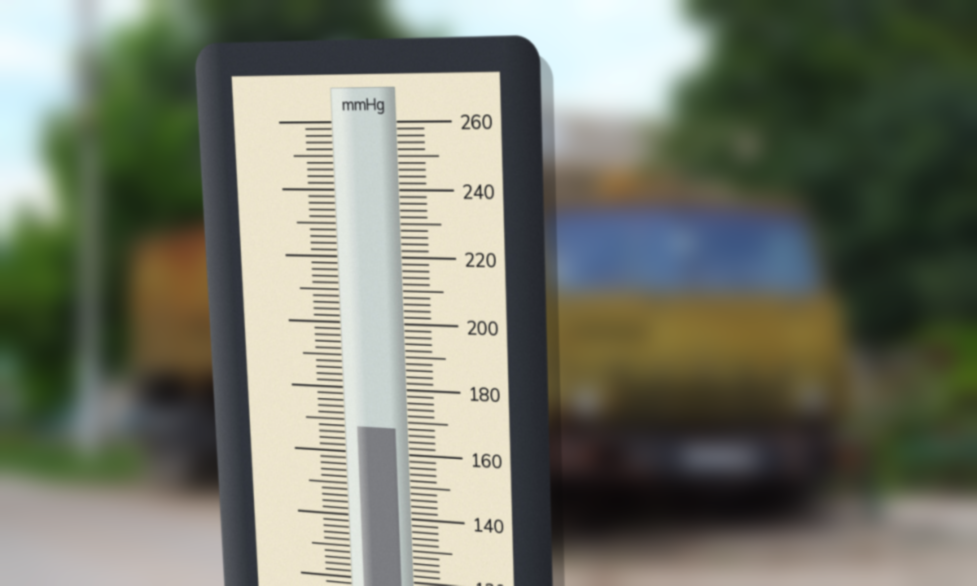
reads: {"value": 168, "unit": "mmHg"}
